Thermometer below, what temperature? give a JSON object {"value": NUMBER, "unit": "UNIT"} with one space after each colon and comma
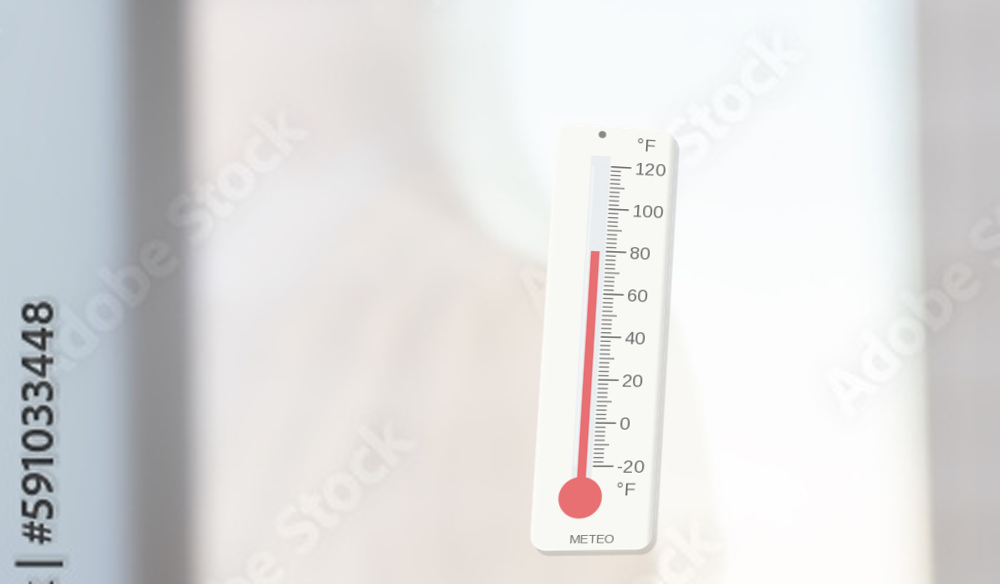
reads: {"value": 80, "unit": "°F"}
